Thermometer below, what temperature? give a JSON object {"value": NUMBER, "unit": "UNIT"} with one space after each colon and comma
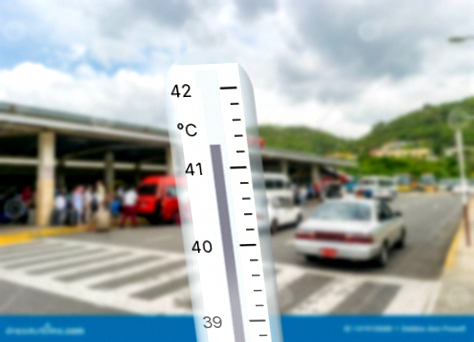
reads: {"value": 41.3, "unit": "°C"}
